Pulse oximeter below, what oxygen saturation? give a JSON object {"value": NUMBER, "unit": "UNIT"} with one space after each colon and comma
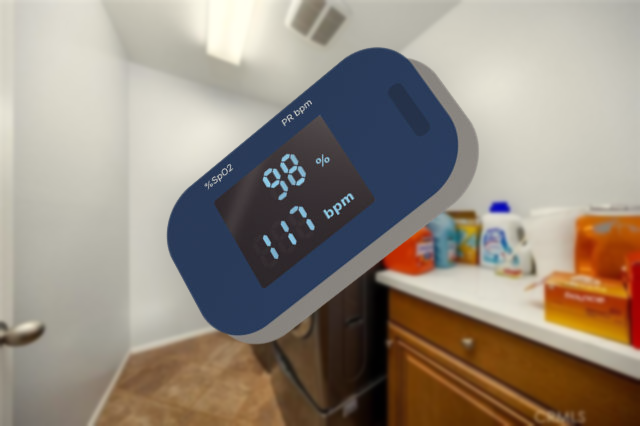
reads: {"value": 98, "unit": "%"}
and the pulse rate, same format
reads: {"value": 117, "unit": "bpm"}
